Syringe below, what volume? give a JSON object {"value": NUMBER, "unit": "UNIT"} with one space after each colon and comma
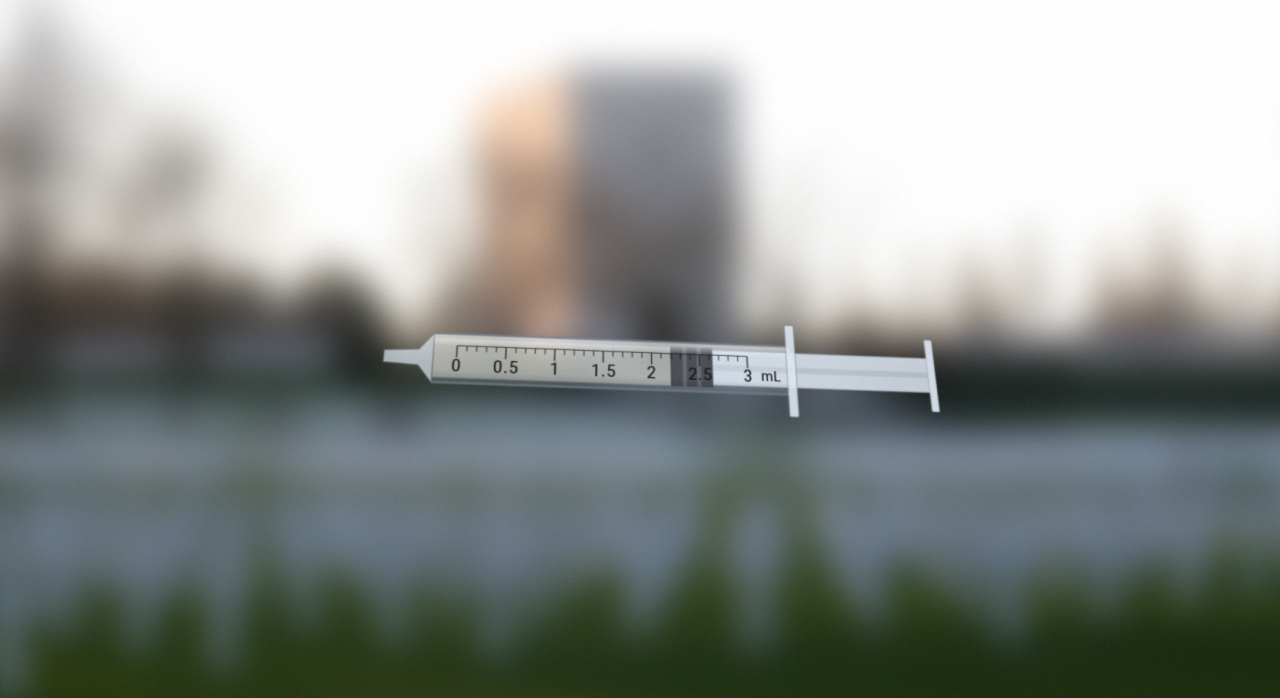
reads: {"value": 2.2, "unit": "mL"}
